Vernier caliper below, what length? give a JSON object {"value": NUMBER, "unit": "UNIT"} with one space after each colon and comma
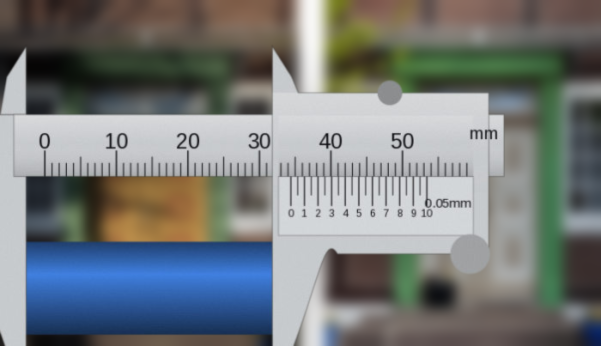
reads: {"value": 34.4, "unit": "mm"}
